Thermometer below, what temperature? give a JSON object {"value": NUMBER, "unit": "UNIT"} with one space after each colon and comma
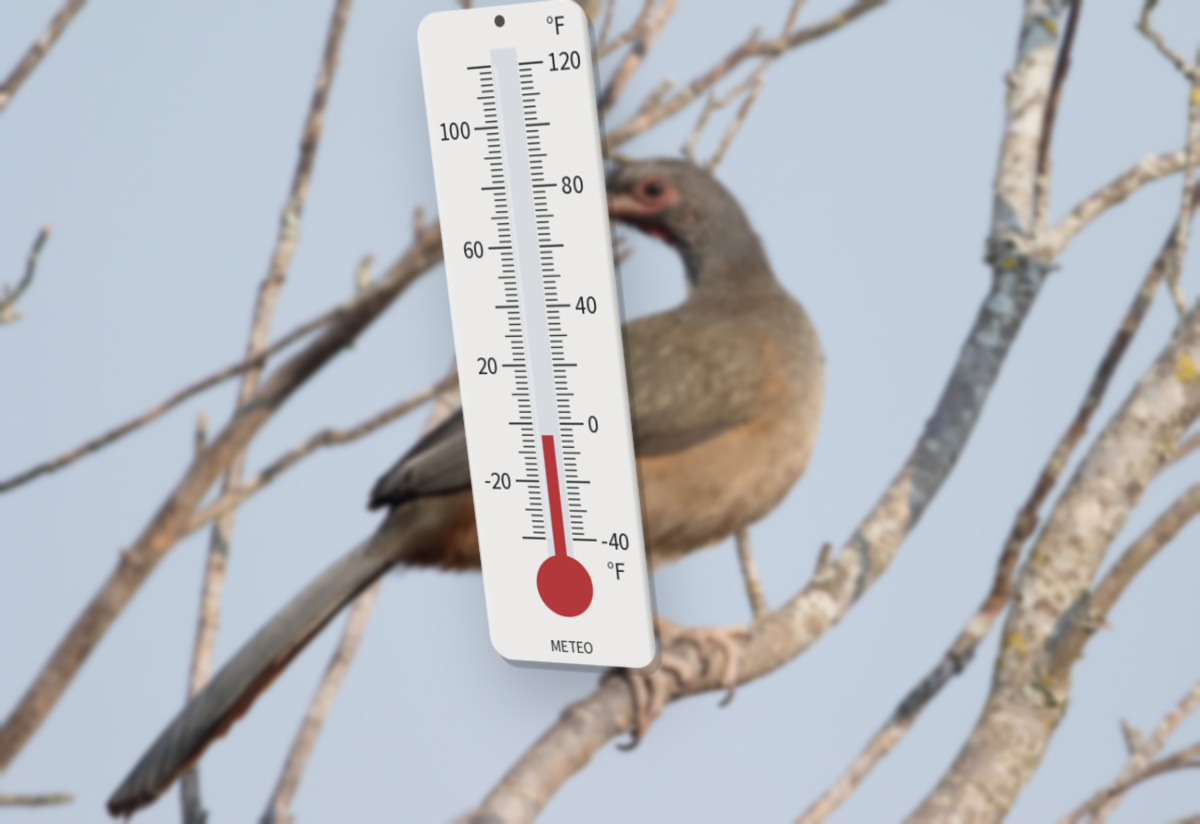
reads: {"value": -4, "unit": "°F"}
